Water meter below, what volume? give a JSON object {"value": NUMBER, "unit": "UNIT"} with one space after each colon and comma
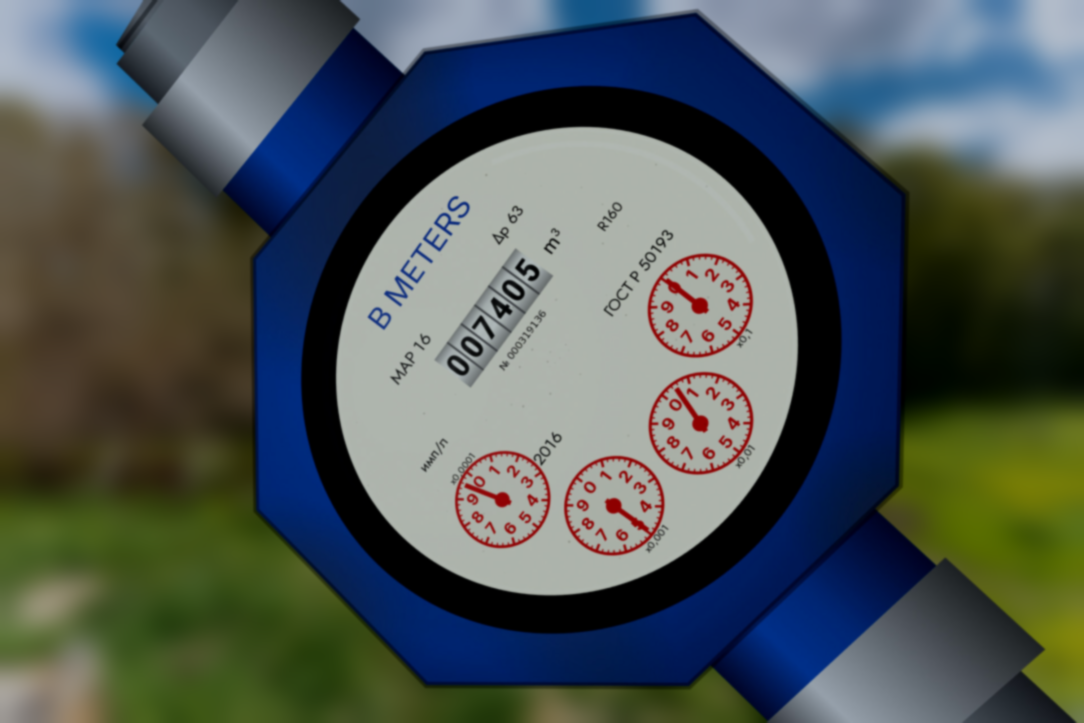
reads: {"value": 7405.0049, "unit": "m³"}
